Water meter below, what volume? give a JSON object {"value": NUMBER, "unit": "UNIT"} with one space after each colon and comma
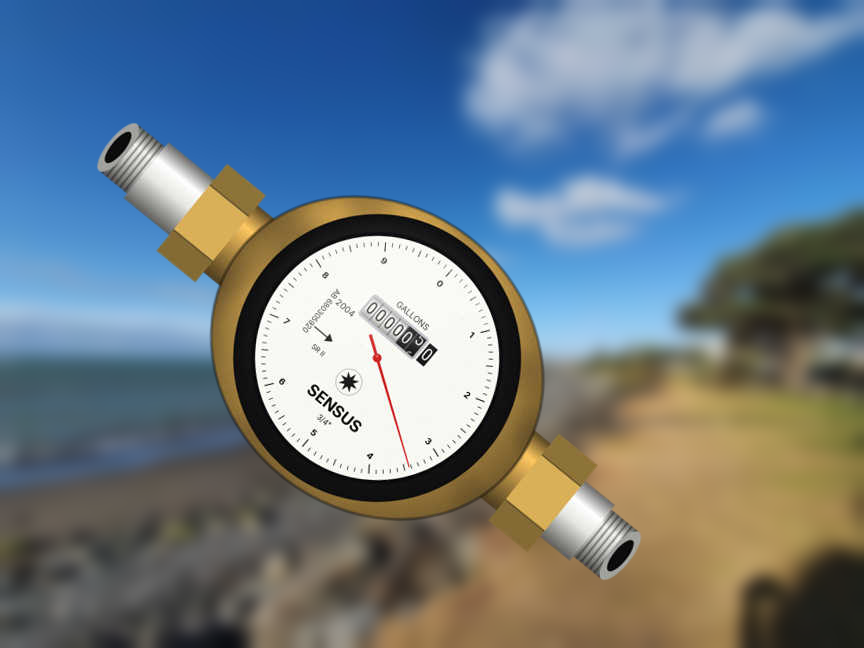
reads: {"value": 53.4, "unit": "gal"}
